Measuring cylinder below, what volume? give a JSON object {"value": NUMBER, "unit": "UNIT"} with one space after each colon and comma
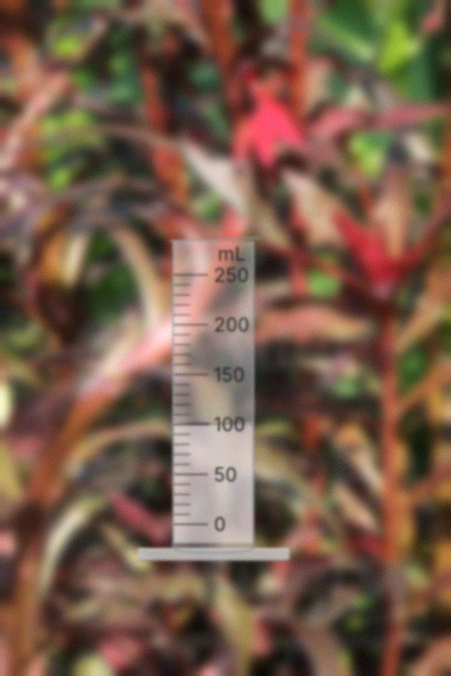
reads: {"value": 100, "unit": "mL"}
